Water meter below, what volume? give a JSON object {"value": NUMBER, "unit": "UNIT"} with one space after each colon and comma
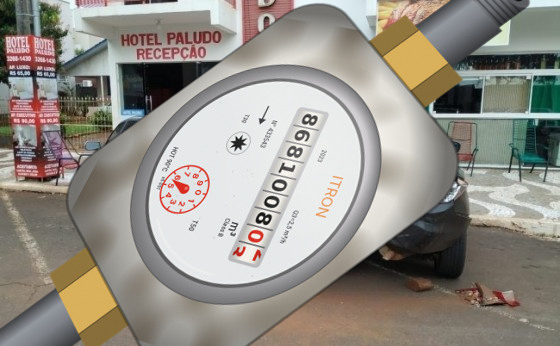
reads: {"value": 8681008.025, "unit": "m³"}
